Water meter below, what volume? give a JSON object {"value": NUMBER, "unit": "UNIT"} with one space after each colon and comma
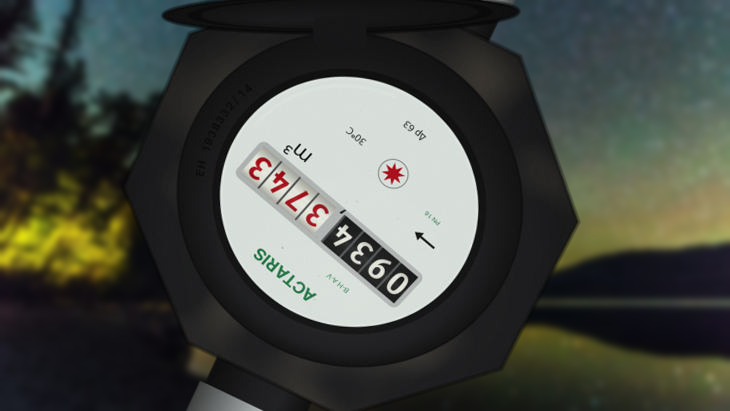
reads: {"value": 934.3743, "unit": "m³"}
